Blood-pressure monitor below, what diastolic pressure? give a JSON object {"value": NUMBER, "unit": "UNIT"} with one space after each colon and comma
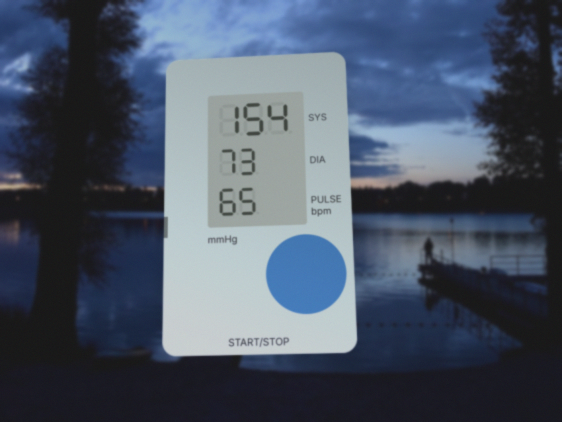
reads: {"value": 73, "unit": "mmHg"}
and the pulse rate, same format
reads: {"value": 65, "unit": "bpm"}
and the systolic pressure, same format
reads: {"value": 154, "unit": "mmHg"}
